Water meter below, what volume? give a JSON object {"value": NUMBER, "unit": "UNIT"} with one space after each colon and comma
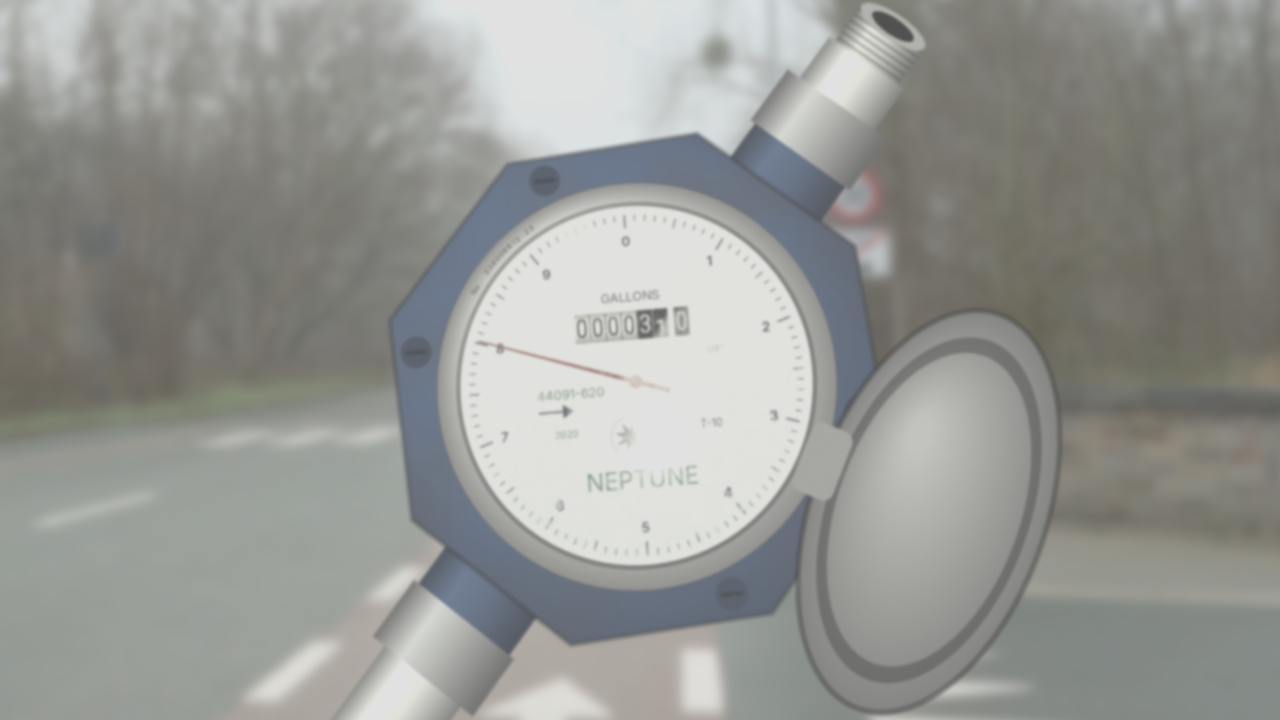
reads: {"value": 308.0, "unit": "gal"}
